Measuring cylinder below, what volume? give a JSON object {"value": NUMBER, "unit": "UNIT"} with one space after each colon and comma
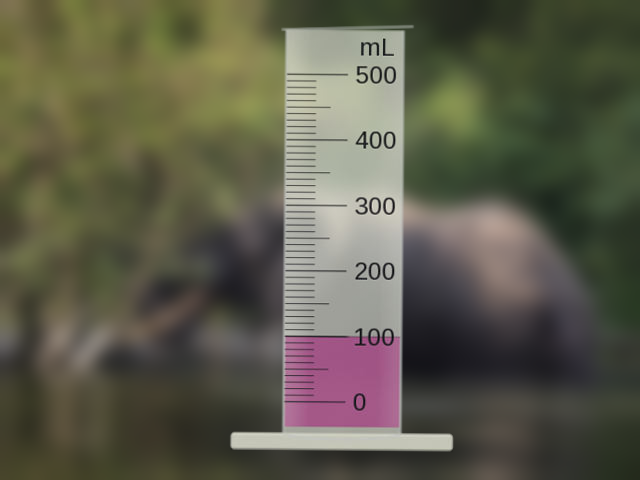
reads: {"value": 100, "unit": "mL"}
